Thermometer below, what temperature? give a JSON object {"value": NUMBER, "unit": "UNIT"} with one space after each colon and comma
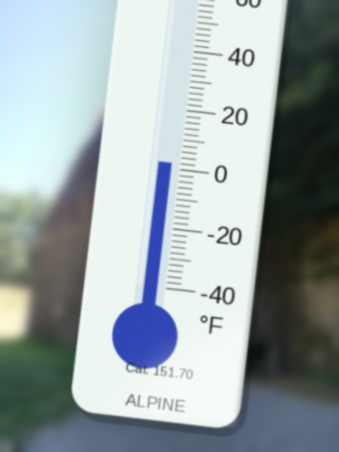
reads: {"value": 2, "unit": "°F"}
